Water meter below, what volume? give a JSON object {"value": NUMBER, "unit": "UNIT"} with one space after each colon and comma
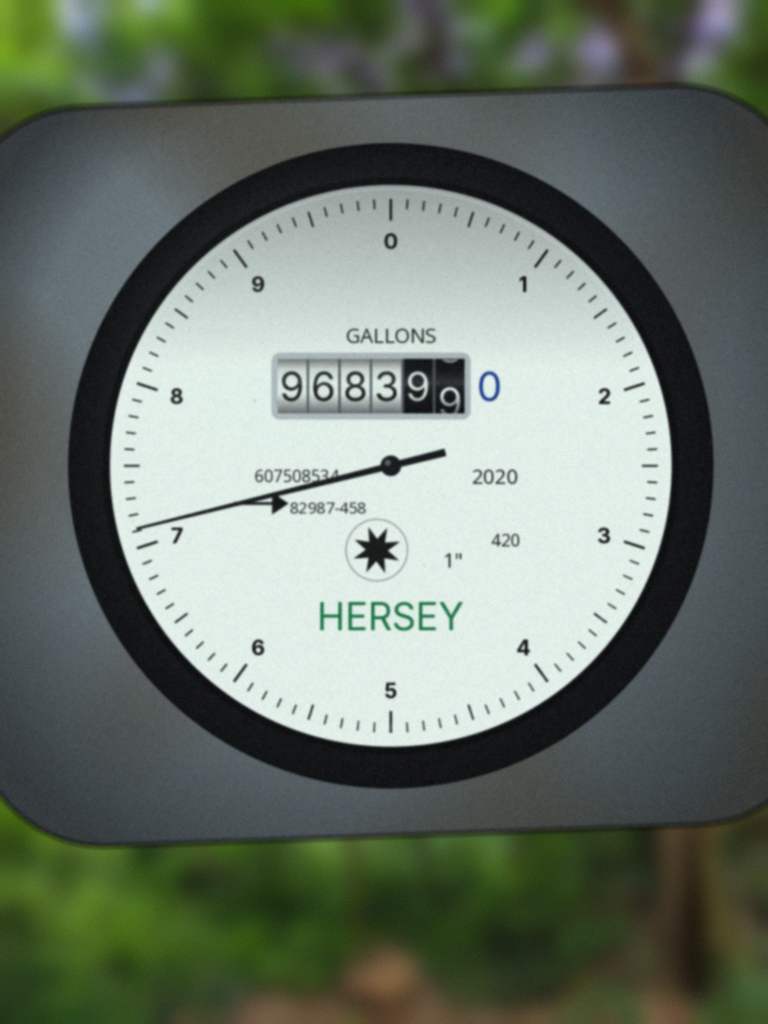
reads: {"value": 9683987.1, "unit": "gal"}
